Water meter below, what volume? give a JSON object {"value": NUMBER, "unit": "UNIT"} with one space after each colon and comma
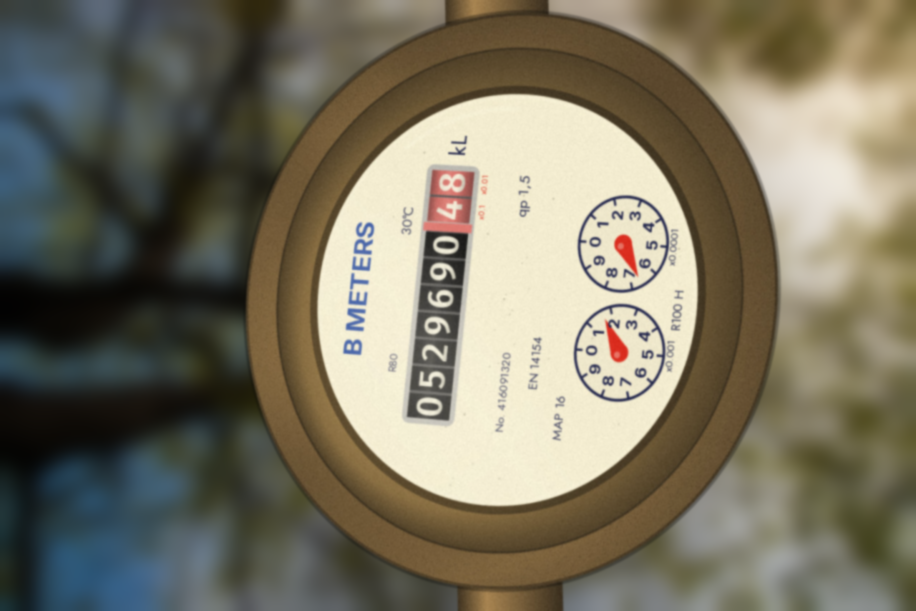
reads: {"value": 529690.4816, "unit": "kL"}
